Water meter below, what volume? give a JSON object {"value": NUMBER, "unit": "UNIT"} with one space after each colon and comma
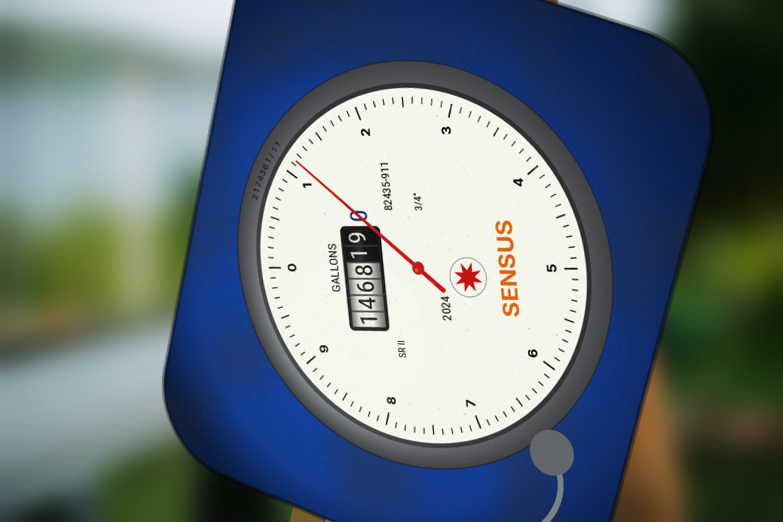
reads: {"value": 1468191.1, "unit": "gal"}
